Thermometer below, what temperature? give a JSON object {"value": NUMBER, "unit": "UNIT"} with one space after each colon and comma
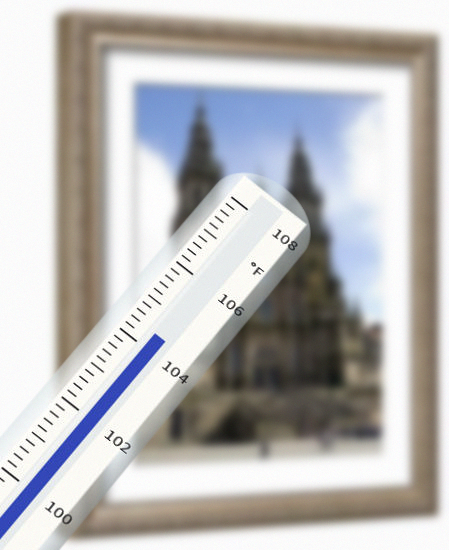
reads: {"value": 104.4, "unit": "°F"}
